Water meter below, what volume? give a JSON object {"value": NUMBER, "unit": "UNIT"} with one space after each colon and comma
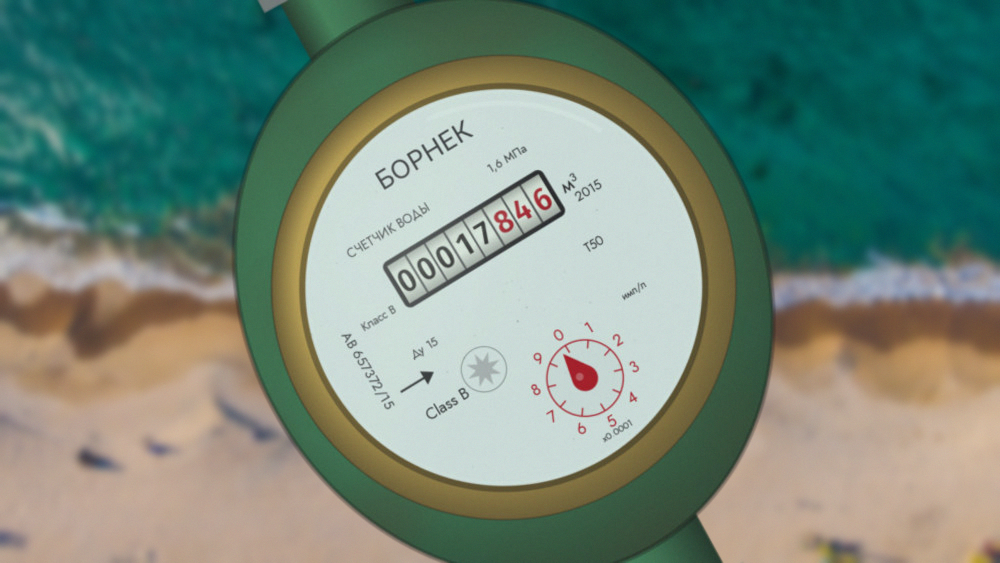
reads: {"value": 17.8459, "unit": "m³"}
